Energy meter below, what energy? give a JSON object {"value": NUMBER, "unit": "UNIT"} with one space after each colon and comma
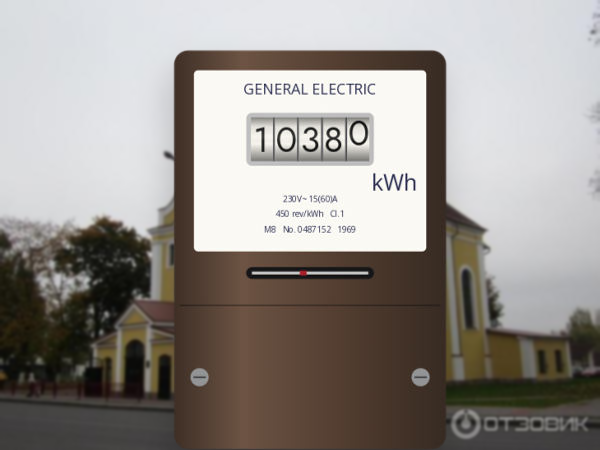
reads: {"value": 10380, "unit": "kWh"}
